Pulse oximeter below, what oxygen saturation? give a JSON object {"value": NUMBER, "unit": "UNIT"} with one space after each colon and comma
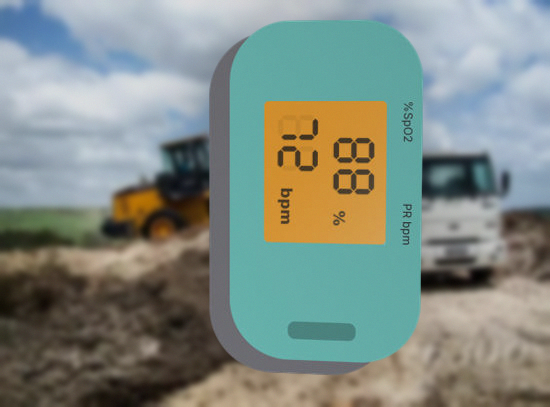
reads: {"value": 88, "unit": "%"}
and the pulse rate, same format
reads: {"value": 72, "unit": "bpm"}
